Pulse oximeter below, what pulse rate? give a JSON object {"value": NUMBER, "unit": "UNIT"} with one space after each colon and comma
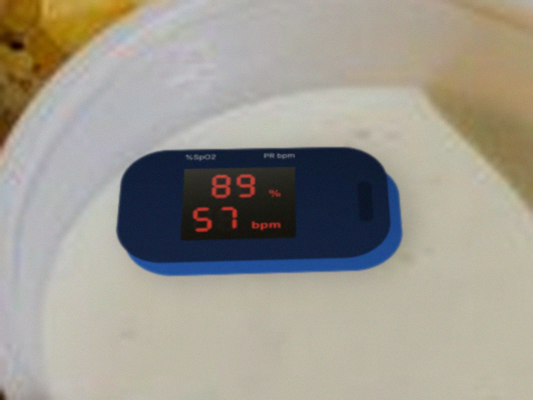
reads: {"value": 57, "unit": "bpm"}
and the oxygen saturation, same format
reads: {"value": 89, "unit": "%"}
